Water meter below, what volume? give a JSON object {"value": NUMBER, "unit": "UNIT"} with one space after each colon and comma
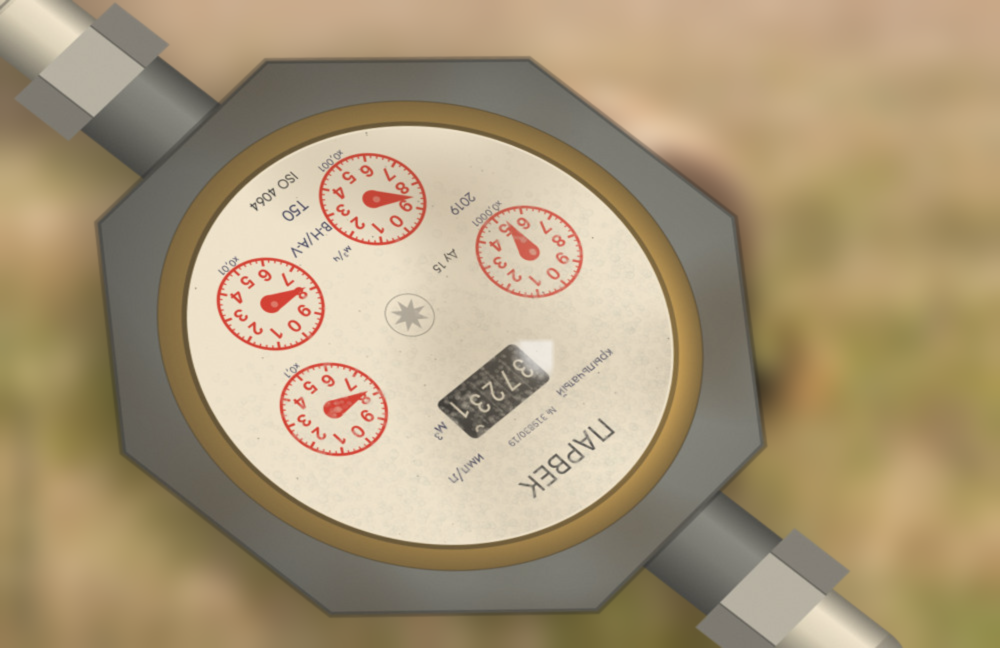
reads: {"value": 37230.7785, "unit": "m³"}
